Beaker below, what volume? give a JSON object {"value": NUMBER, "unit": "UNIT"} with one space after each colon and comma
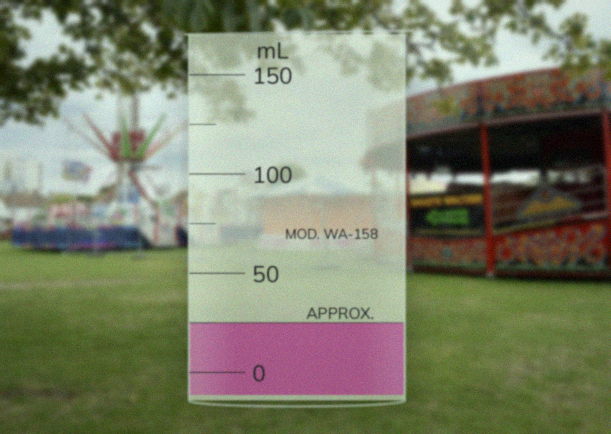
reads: {"value": 25, "unit": "mL"}
